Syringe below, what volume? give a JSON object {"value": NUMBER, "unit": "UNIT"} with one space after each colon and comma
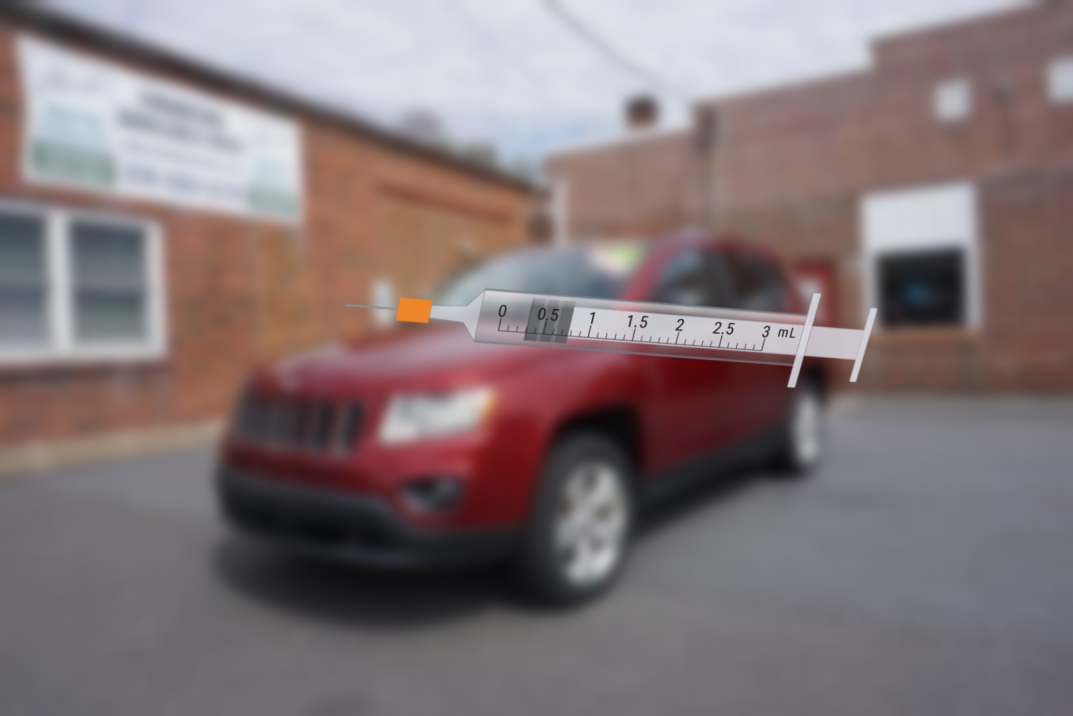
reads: {"value": 0.3, "unit": "mL"}
